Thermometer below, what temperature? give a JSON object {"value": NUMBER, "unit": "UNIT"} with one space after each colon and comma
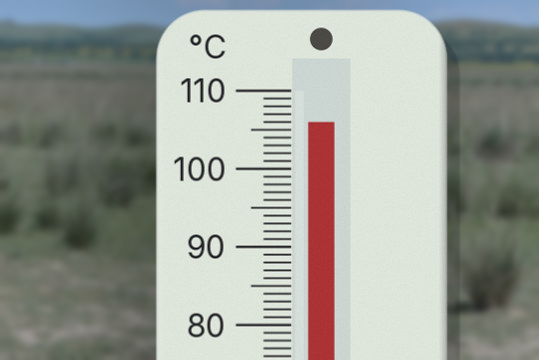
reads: {"value": 106, "unit": "°C"}
